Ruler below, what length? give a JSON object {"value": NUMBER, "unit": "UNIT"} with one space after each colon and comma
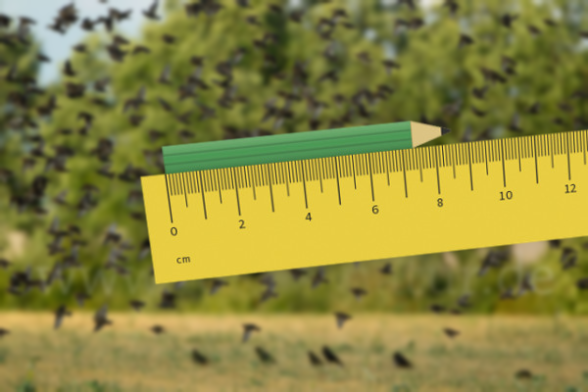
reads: {"value": 8.5, "unit": "cm"}
